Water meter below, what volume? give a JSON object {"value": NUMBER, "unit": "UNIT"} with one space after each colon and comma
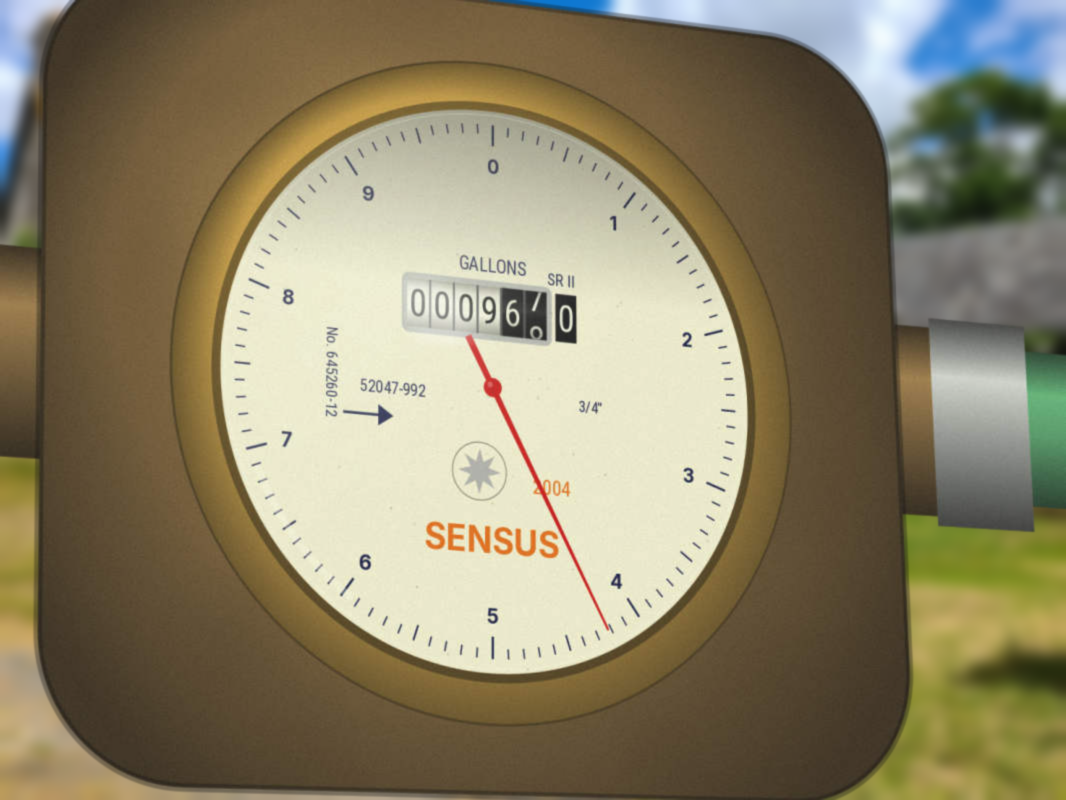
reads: {"value": 9674.2, "unit": "gal"}
